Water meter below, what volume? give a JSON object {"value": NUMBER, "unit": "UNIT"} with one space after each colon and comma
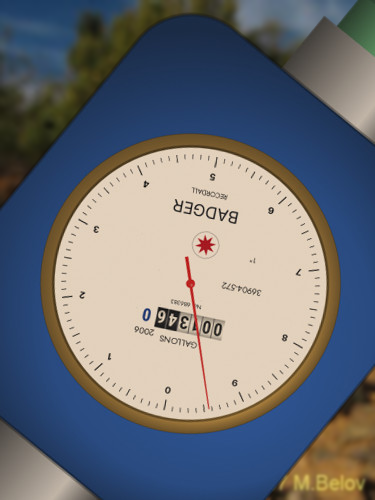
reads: {"value": 13459.4, "unit": "gal"}
